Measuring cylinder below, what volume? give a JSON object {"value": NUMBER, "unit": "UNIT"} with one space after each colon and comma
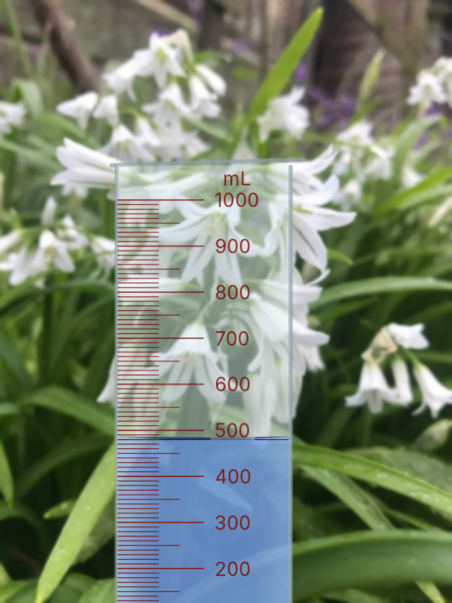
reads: {"value": 480, "unit": "mL"}
